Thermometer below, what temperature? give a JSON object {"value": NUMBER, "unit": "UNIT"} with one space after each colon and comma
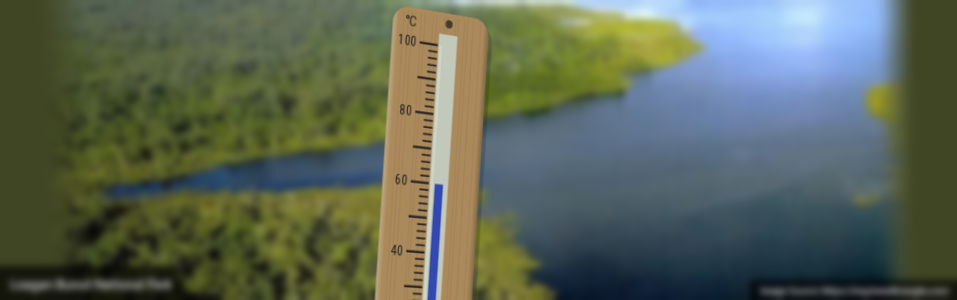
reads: {"value": 60, "unit": "°C"}
